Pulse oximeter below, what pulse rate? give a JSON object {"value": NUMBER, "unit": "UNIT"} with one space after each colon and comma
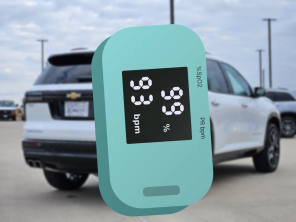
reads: {"value": 93, "unit": "bpm"}
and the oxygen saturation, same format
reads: {"value": 99, "unit": "%"}
